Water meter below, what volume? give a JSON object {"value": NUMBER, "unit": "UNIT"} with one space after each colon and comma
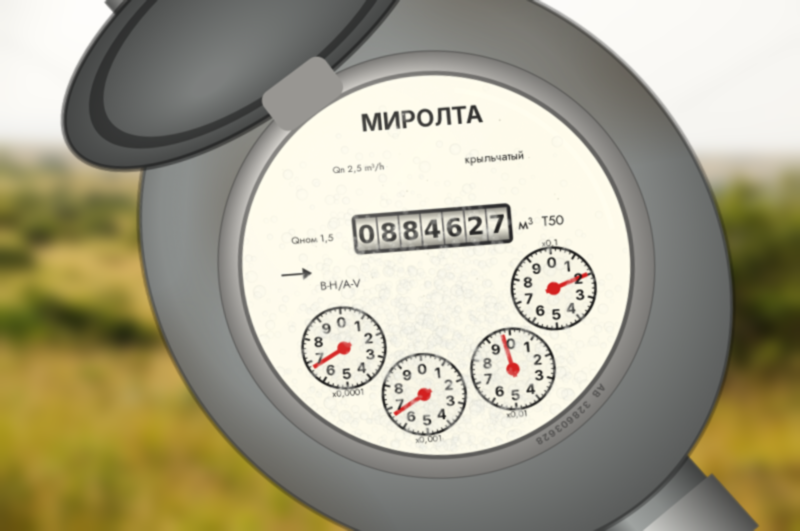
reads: {"value": 884627.1966, "unit": "m³"}
